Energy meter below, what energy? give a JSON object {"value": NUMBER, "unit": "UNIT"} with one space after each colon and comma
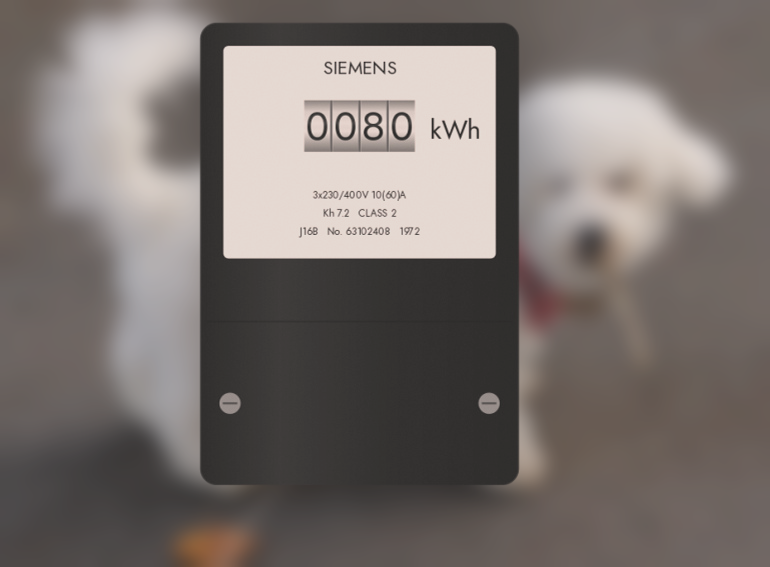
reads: {"value": 80, "unit": "kWh"}
